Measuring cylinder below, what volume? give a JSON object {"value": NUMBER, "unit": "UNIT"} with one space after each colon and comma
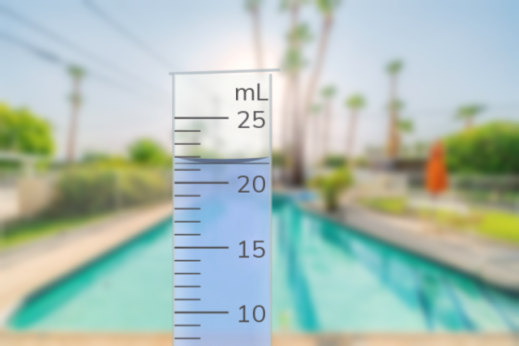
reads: {"value": 21.5, "unit": "mL"}
